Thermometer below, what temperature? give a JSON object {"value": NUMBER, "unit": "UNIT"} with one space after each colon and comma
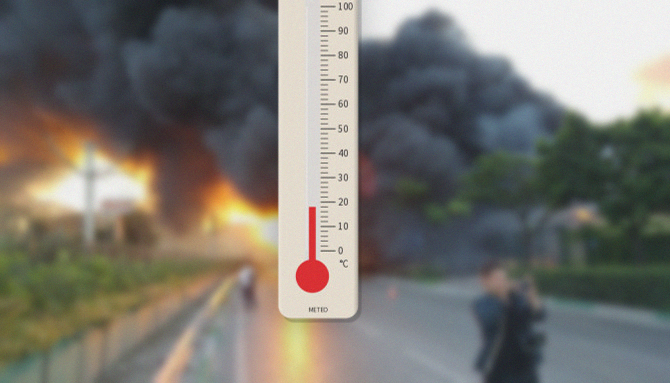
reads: {"value": 18, "unit": "°C"}
